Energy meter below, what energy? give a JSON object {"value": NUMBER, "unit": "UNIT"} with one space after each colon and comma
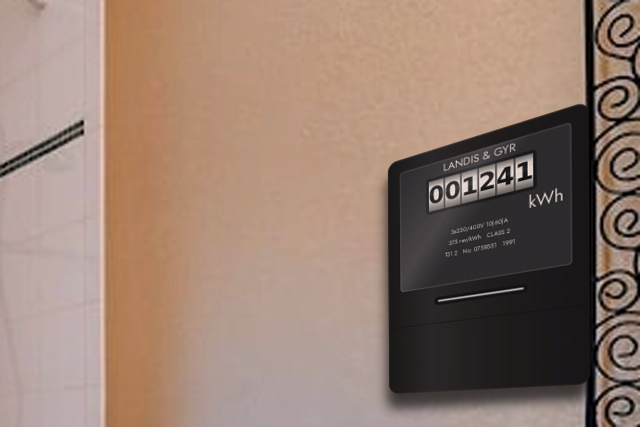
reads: {"value": 1241, "unit": "kWh"}
